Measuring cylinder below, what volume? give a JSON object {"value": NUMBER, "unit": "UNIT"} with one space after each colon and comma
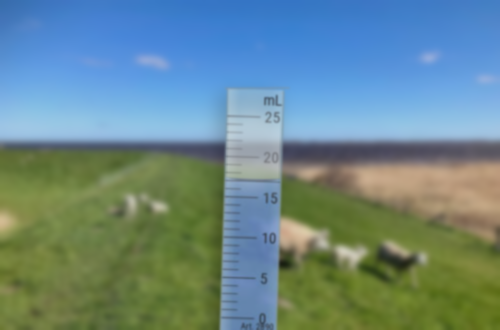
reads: {"value": 17, "unit": "mL"}
